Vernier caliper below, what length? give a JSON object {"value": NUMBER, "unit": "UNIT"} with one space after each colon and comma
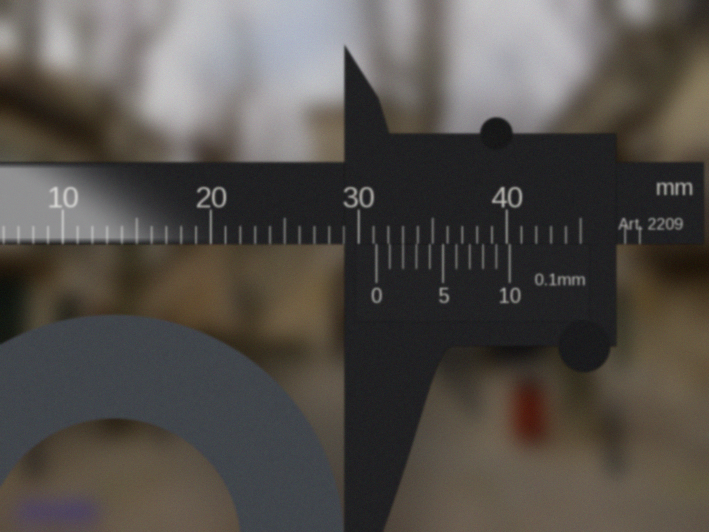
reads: {"value": 31.2, "unit": "mm"}
